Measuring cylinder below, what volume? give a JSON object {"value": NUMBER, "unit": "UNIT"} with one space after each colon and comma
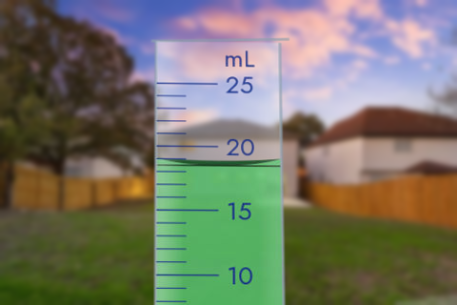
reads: {"value": 18.5, "unit": "mL"}
